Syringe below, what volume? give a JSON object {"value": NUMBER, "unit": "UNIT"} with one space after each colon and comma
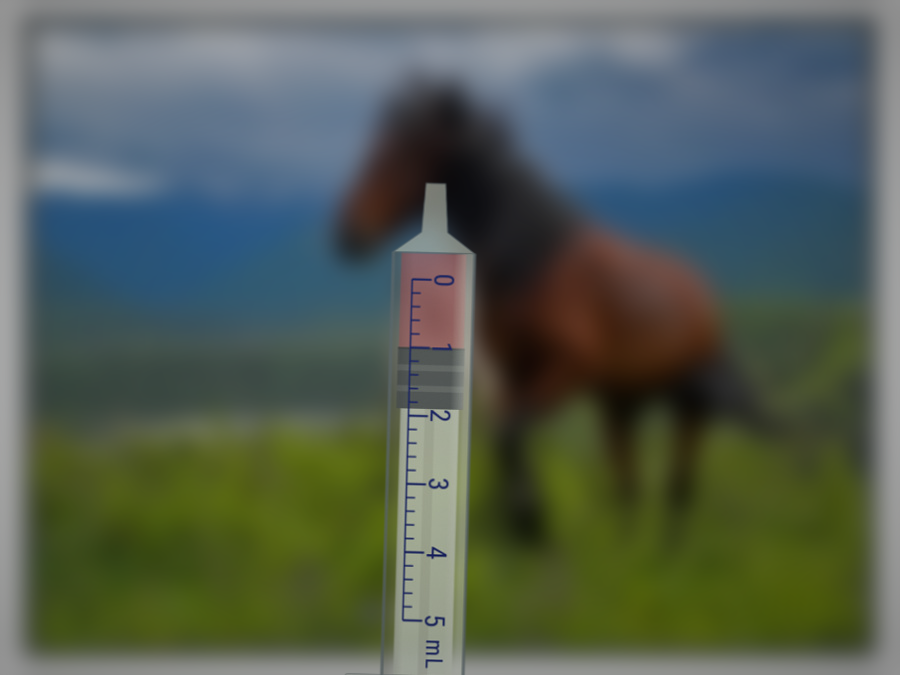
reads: {"value": 1, "unit": "mL"}
